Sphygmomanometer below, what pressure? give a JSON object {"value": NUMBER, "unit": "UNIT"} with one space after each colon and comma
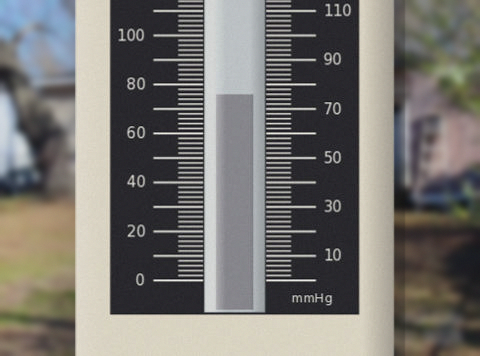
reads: {"value": 76, "unit": "mmHg"}
